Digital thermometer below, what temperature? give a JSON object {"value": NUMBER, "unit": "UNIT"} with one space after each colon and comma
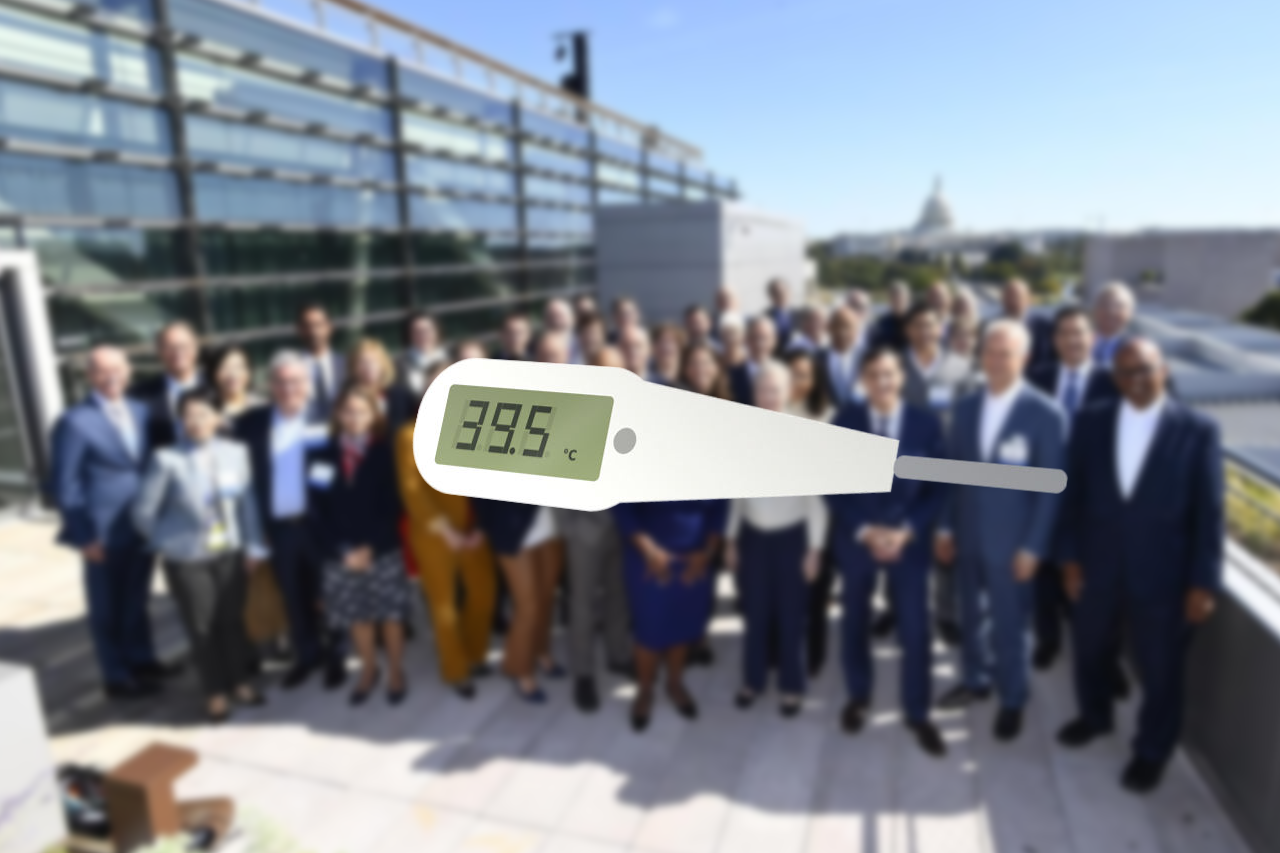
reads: {"value": 39.5, "unit": "°C"}
